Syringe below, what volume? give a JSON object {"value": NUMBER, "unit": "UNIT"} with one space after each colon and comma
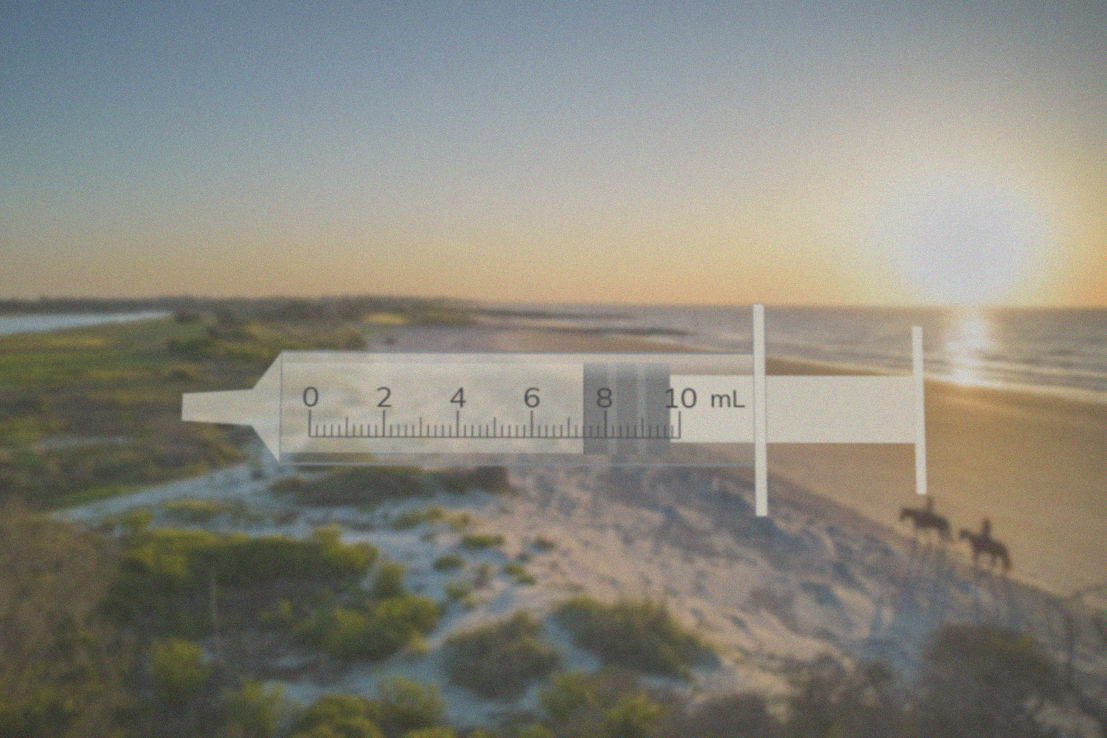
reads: {"value": 7.4, "unit": "mL"}
